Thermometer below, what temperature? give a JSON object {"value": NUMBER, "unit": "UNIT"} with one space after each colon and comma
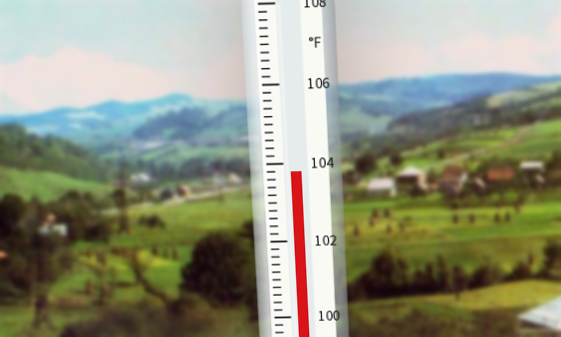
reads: {"value": 103.8, "unit": "°F"}
